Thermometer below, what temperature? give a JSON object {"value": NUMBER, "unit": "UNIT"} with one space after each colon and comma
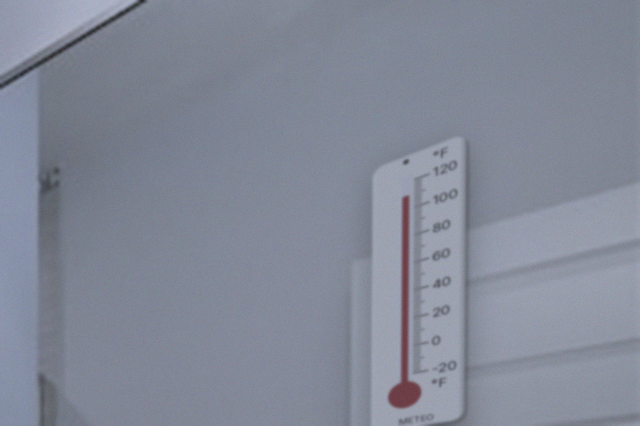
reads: {"value": 110, "unit": "°F"}
